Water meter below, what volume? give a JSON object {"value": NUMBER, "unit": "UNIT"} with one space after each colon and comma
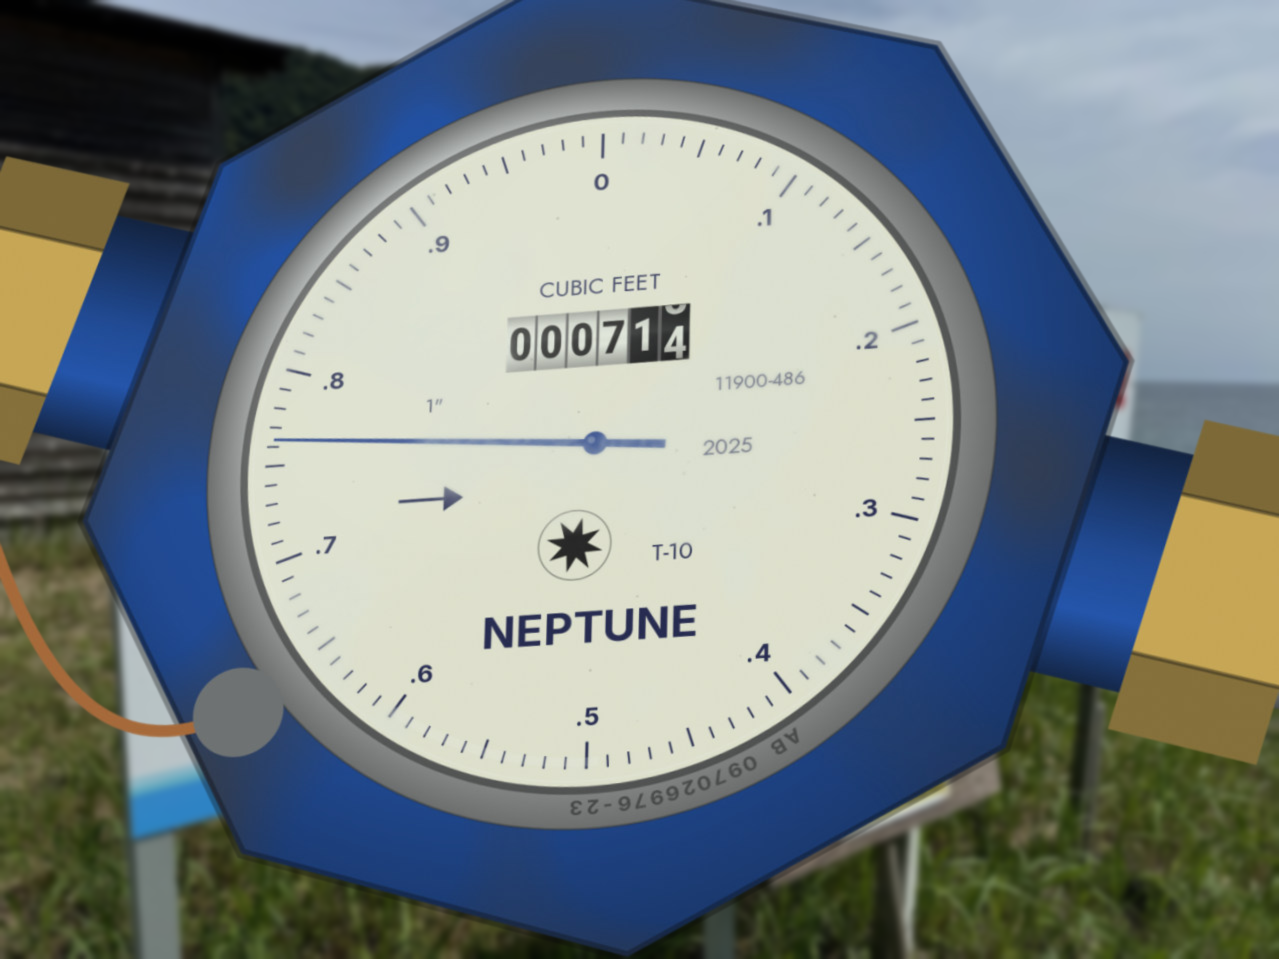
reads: {"value": 713.76, "unit": "ft³"}
